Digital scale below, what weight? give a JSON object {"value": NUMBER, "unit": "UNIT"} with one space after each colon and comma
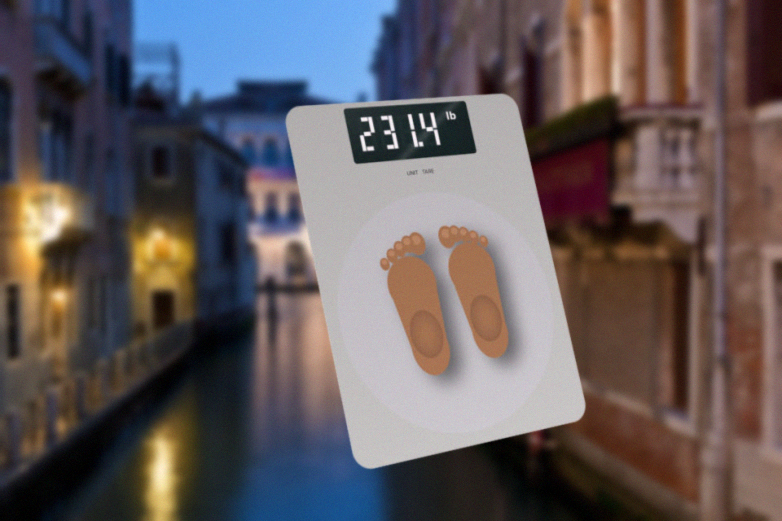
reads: {"value": 231.4, "unit": "lb"}
